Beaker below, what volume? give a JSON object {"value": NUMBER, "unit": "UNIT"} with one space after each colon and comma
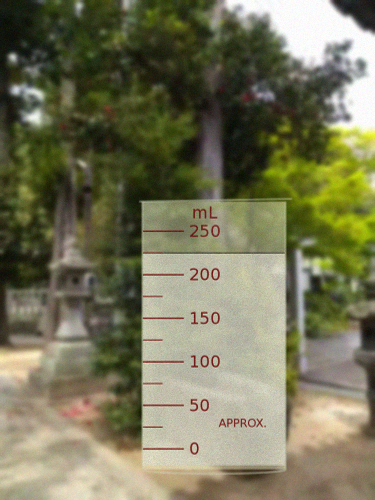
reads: {"value": 225, "unit": "mL"}
